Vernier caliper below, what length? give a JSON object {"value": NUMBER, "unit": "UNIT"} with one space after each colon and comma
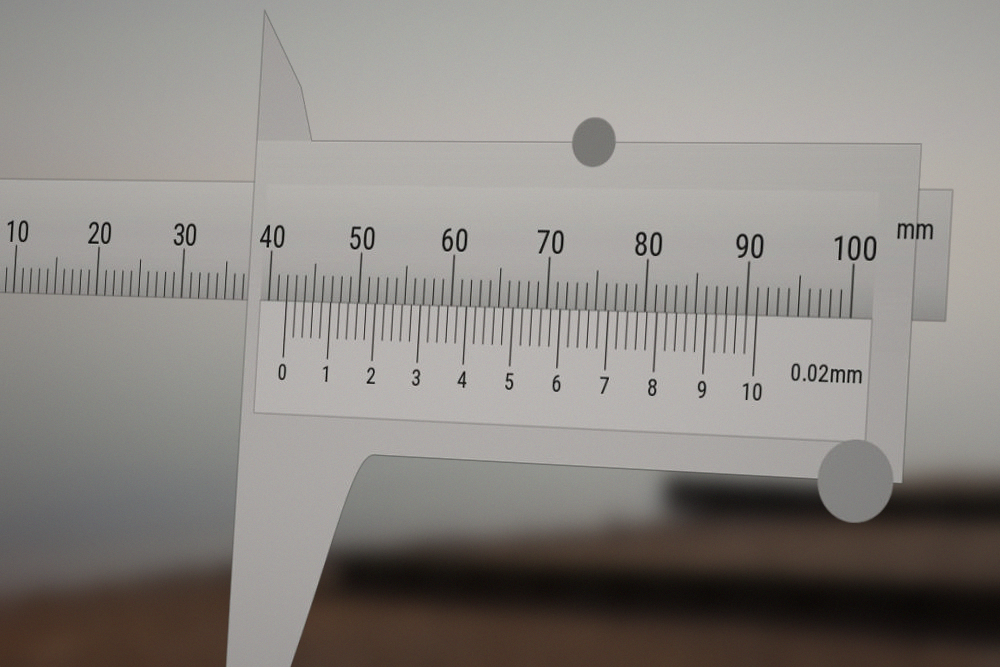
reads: {"value": 42.0, "unit": "mm"}
